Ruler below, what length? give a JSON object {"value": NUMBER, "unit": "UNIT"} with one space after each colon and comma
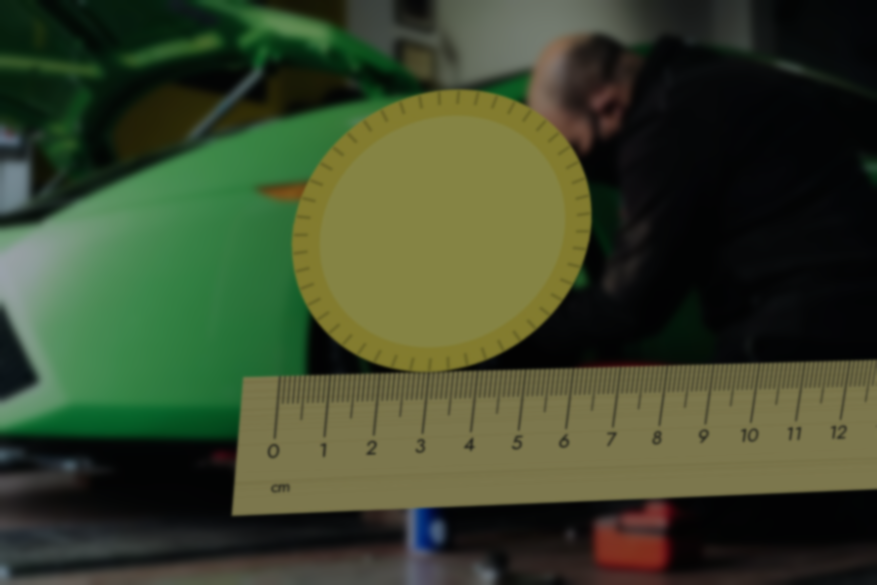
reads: {"value": 6, "unit": "cm"}
